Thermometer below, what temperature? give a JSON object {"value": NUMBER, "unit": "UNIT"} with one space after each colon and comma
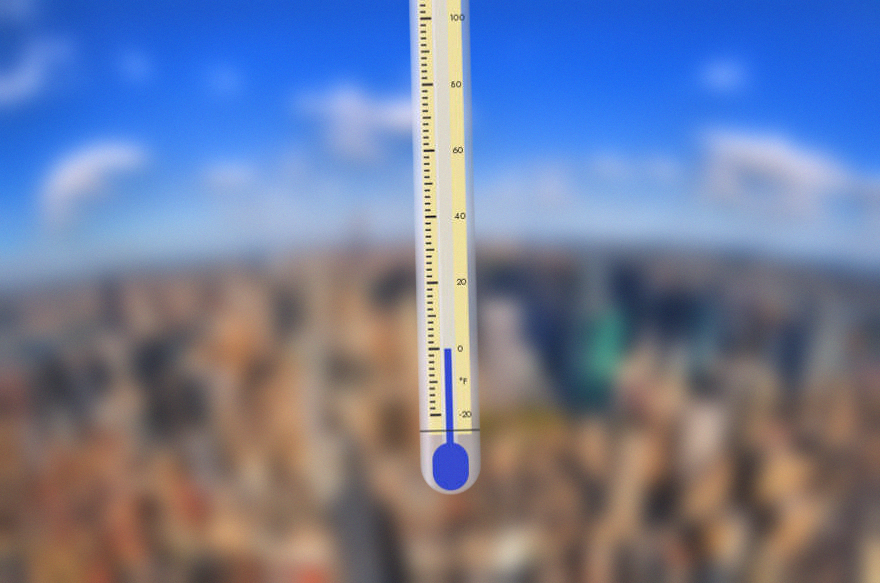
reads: {"value": 0, "unit": "°F"}
